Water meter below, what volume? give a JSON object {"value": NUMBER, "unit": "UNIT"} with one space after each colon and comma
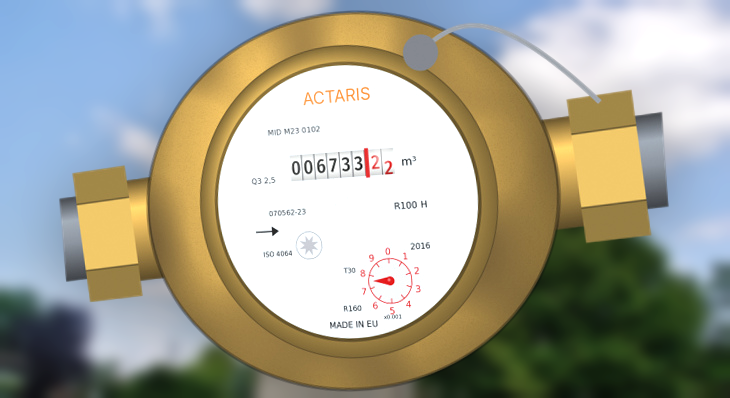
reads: {"value": 6733.217, "unit": "m³"}
